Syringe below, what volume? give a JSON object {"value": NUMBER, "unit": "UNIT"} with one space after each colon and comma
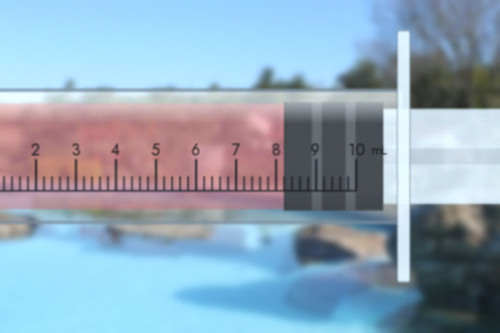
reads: {"value": 8.2, "unit": "mL"}
